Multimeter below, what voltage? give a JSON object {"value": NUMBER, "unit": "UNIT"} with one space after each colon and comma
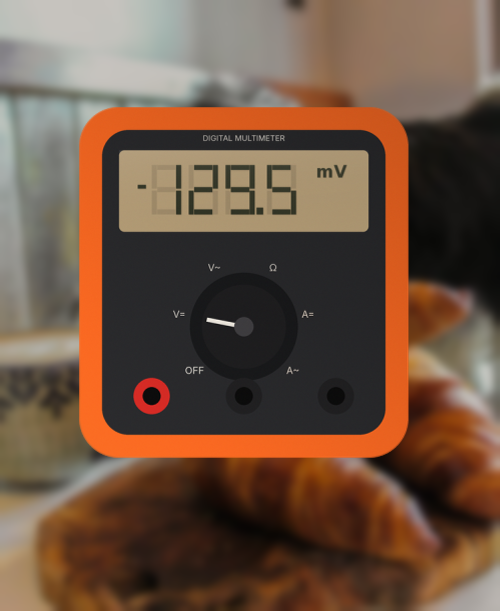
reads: {"value": -129.5, "unit": "mV"}
